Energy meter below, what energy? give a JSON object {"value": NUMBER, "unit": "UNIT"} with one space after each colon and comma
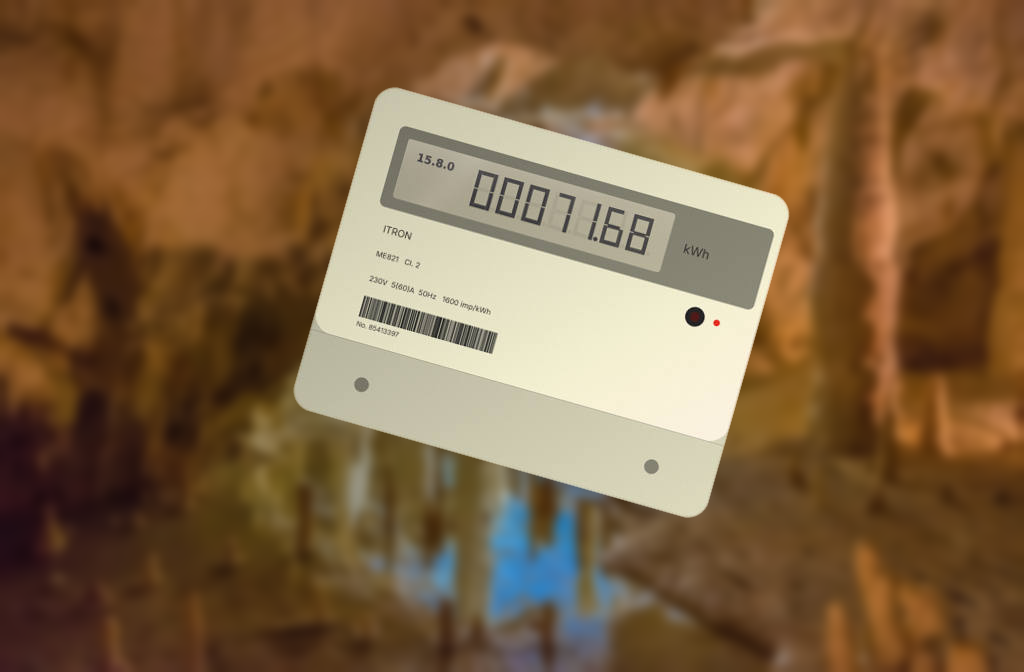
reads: {"value": 71.68, "unit": "kWh"}
